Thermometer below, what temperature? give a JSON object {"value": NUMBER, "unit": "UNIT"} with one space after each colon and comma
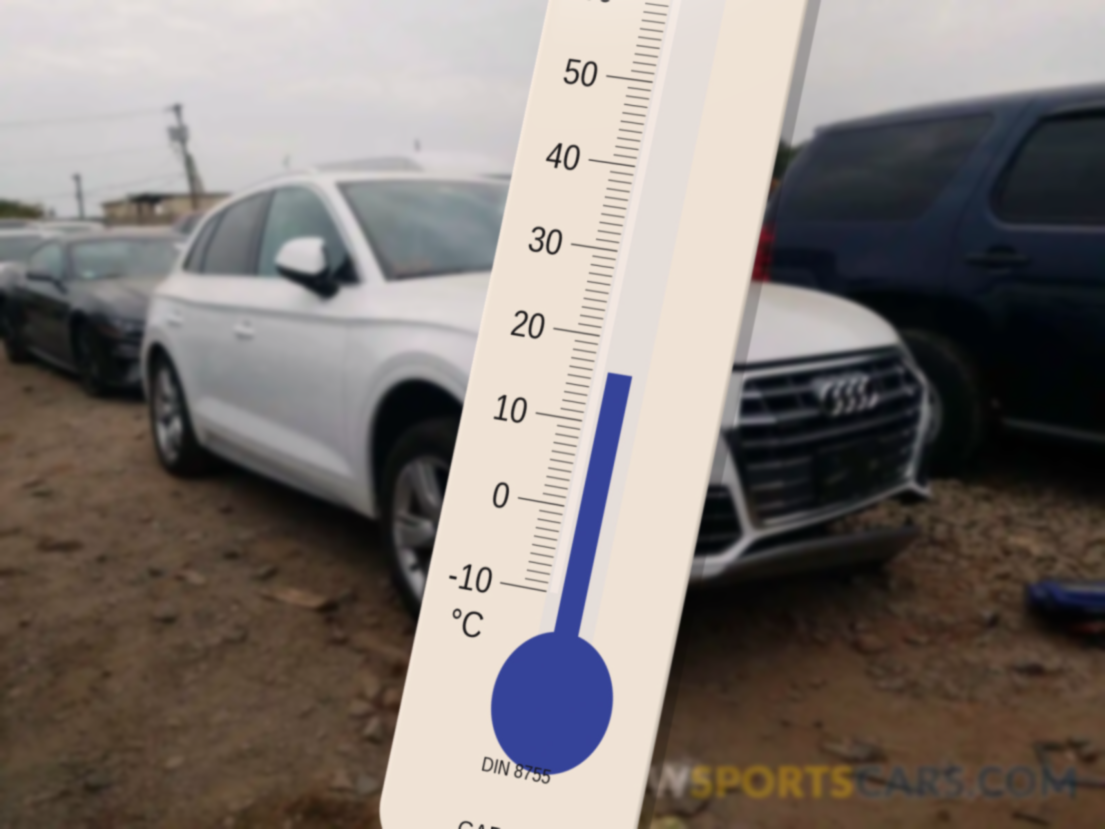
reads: {"value": 16, "unit": "°C"}
